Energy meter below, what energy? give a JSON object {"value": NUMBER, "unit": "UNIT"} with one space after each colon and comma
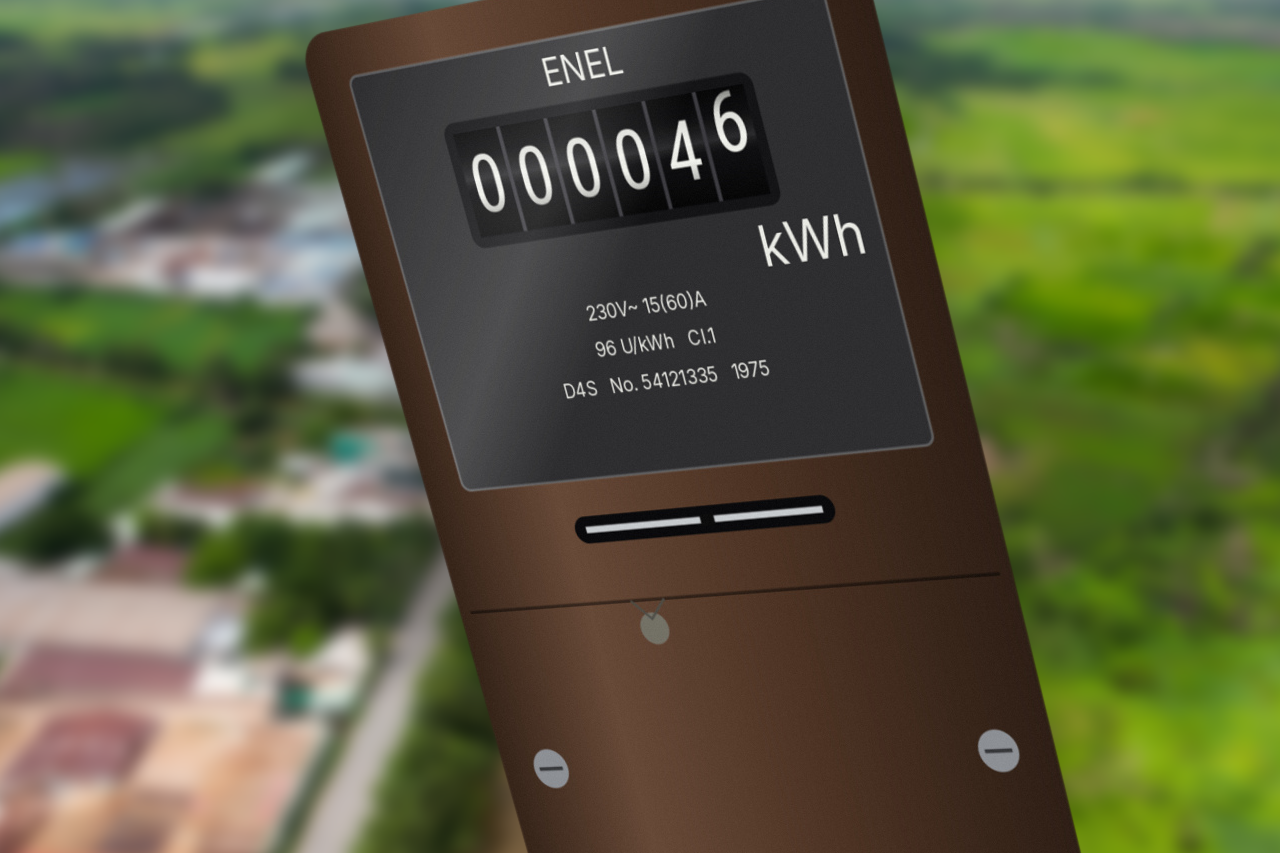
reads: {"value": 46, "unit": "kWh"}
